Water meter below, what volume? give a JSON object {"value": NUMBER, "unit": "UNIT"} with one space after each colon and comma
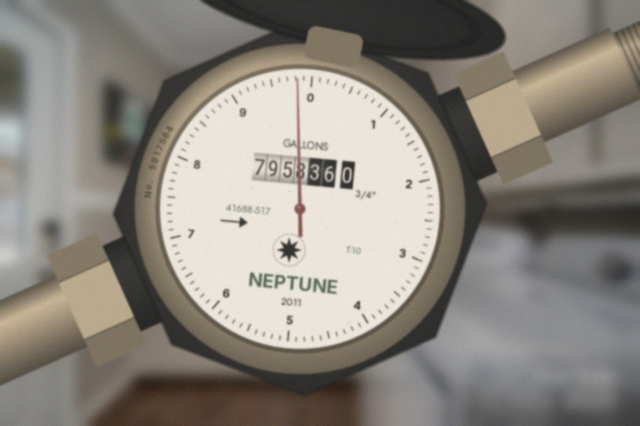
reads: {"value": 7958359.8, "unit": "gal"}
